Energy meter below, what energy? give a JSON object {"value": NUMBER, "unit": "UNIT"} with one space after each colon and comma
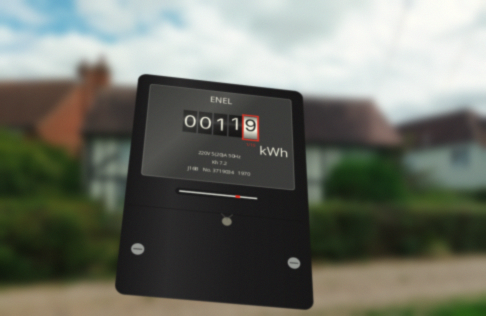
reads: {"value": 11.9, "unit": "kWh"}
